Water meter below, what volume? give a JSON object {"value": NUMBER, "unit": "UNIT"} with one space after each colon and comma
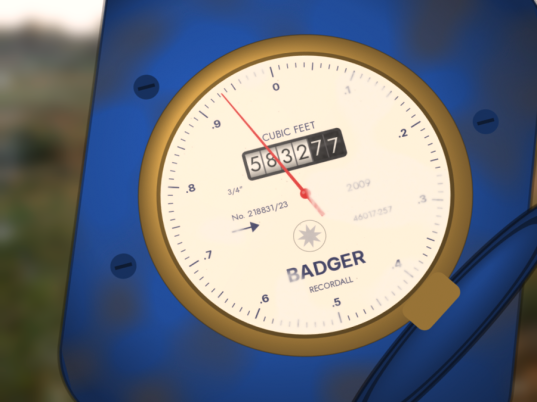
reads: {"value": 583276.93, "unit": "ft³"}
